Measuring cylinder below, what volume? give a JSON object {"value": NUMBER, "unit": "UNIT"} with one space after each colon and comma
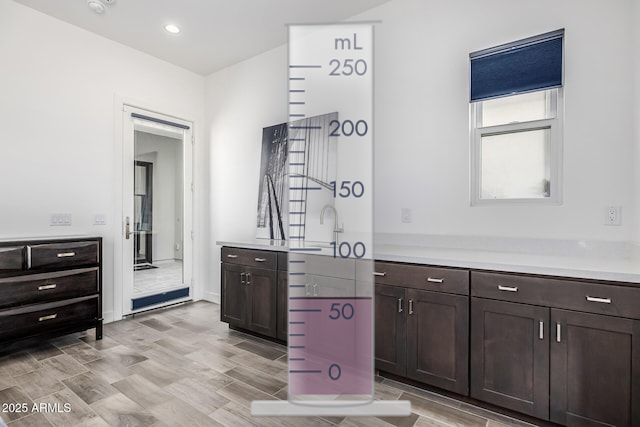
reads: {"value": 60, "unit": "mL"}
